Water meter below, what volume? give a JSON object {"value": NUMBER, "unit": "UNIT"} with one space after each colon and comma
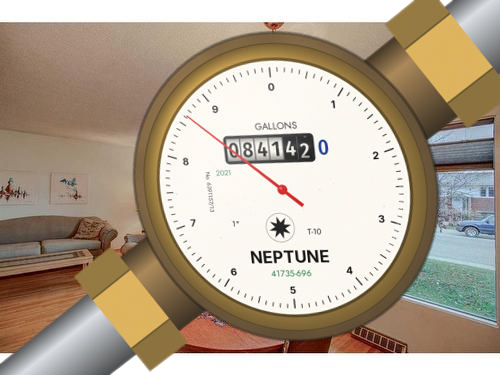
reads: {"value": 841418.6, "unit": "gal"}
